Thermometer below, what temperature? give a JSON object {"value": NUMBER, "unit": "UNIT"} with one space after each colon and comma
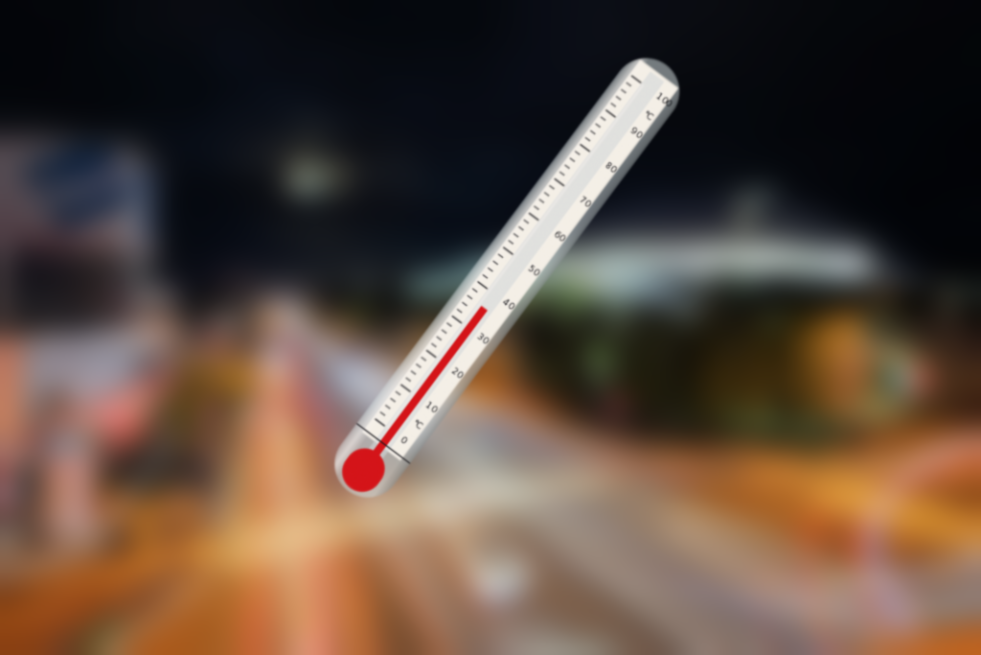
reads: {"value": 36, "unit": "°C"}
